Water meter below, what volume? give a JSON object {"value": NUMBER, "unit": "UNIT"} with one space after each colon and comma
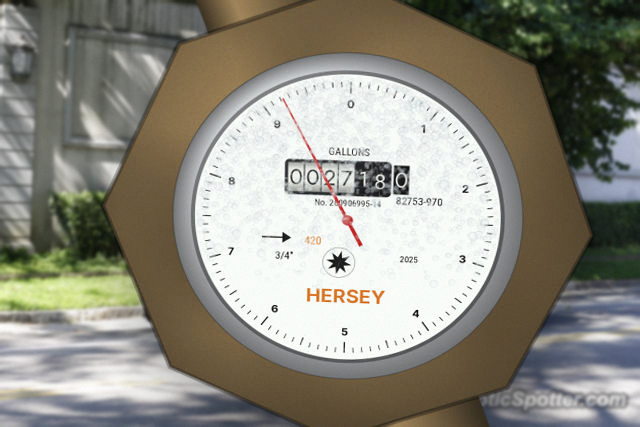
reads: {"value": 27179.2, "unit": "gal"}
